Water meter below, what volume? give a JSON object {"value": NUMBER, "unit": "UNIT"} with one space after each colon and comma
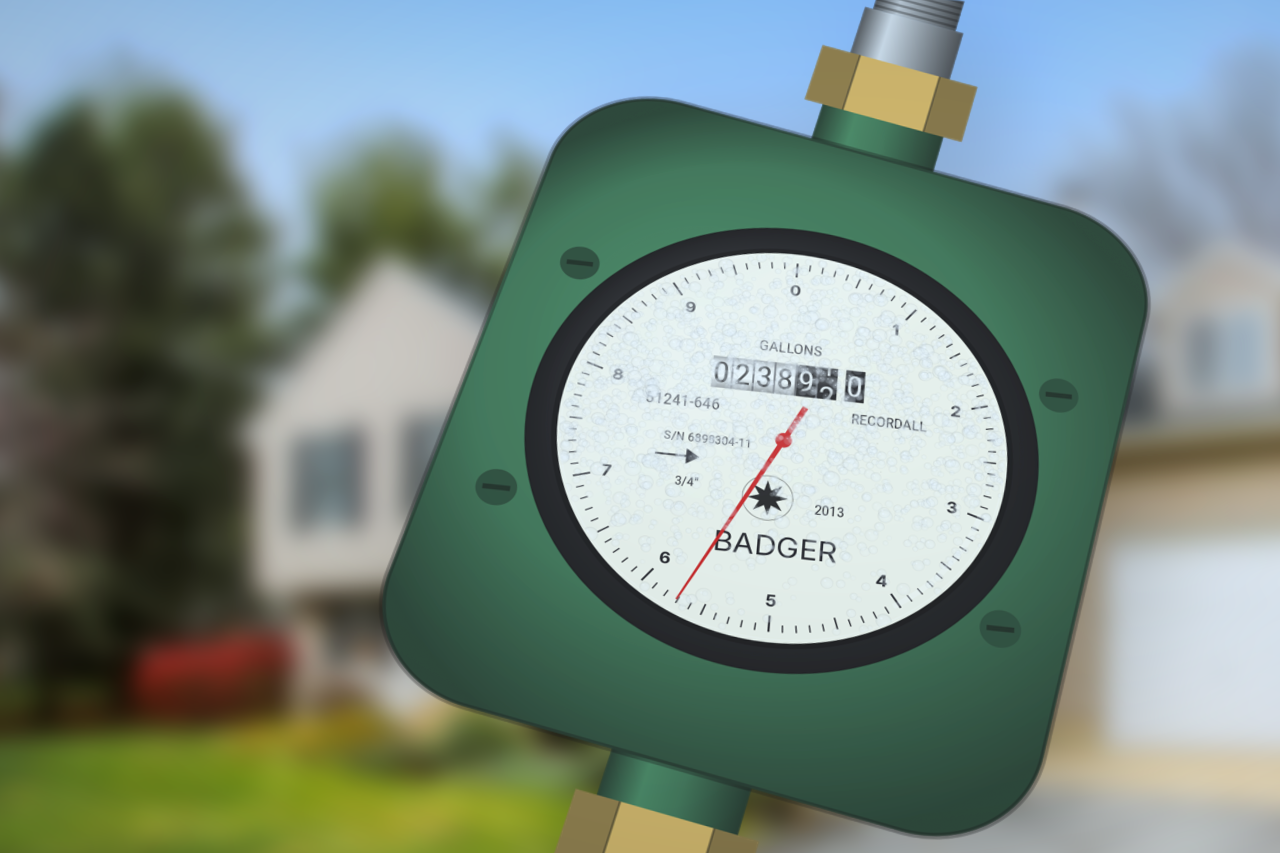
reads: {"value": 238915.7, "unit": "gal"}
